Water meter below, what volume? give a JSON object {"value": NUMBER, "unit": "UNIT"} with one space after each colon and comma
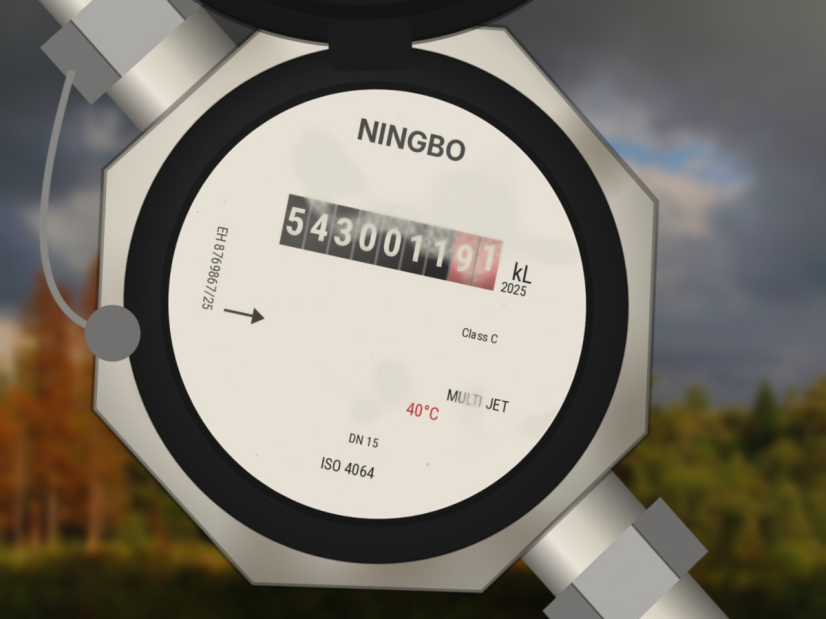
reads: {"value": 5430011.91, "unit": "kL"}
